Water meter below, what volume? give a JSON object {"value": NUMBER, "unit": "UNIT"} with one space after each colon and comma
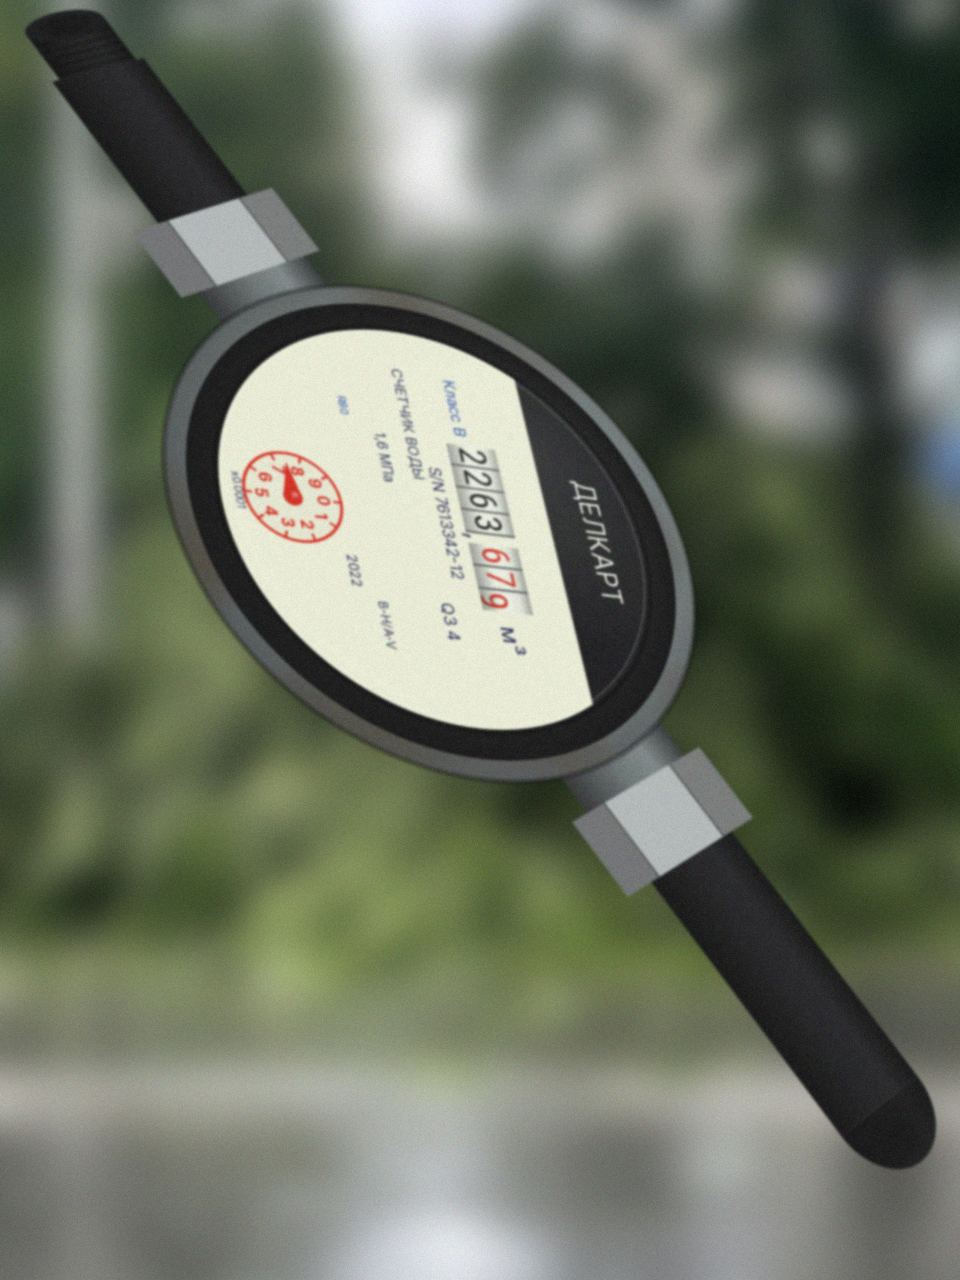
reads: {"value": 2263.6787, "unit": "m³"}
